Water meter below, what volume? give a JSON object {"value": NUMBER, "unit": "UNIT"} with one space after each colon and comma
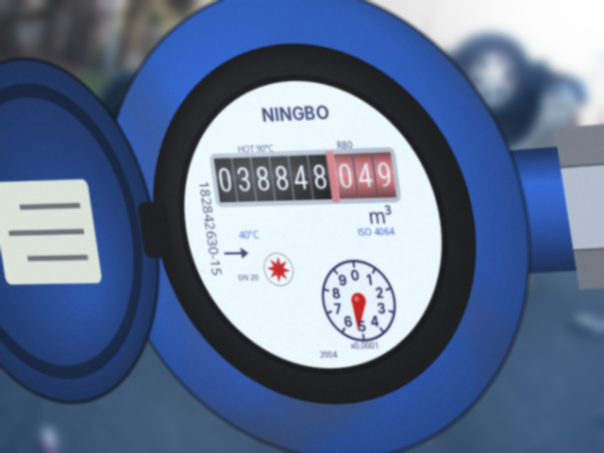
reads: {"value": 38848.0495, "unit": "m³"}
